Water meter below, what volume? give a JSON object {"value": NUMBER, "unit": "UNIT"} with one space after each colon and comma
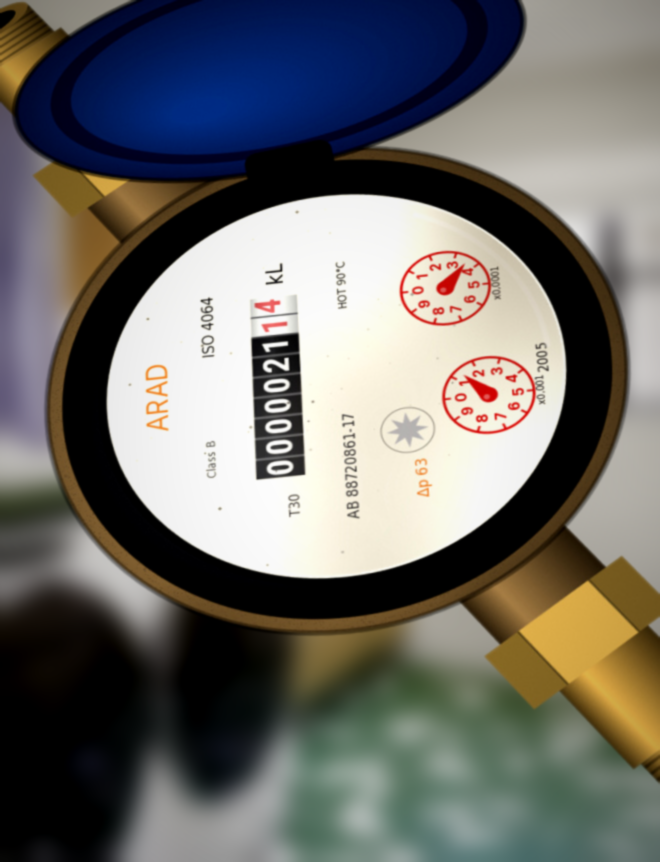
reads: {"value": 21.1413, "unit": "kL"}
